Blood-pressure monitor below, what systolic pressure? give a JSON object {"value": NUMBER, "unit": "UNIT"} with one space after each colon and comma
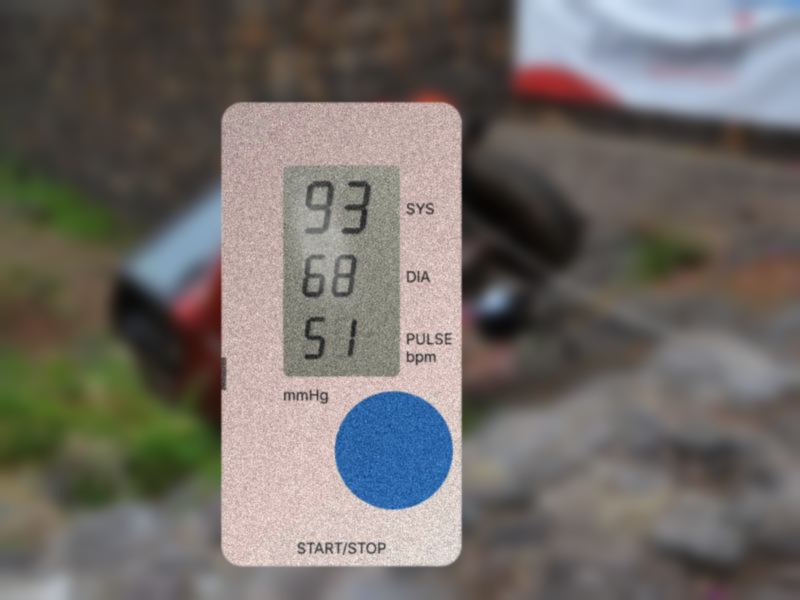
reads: {"value": 93, "unit": "mmHg"}
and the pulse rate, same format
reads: {"value": 51, "unit": "bpm"}
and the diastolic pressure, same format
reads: {"value": 68, "unit": "mmHg"}
